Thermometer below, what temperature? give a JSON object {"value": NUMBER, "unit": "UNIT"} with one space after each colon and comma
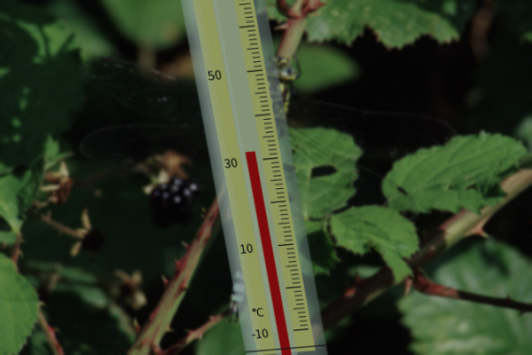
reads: {"value": 32, "unit": "°C"}
